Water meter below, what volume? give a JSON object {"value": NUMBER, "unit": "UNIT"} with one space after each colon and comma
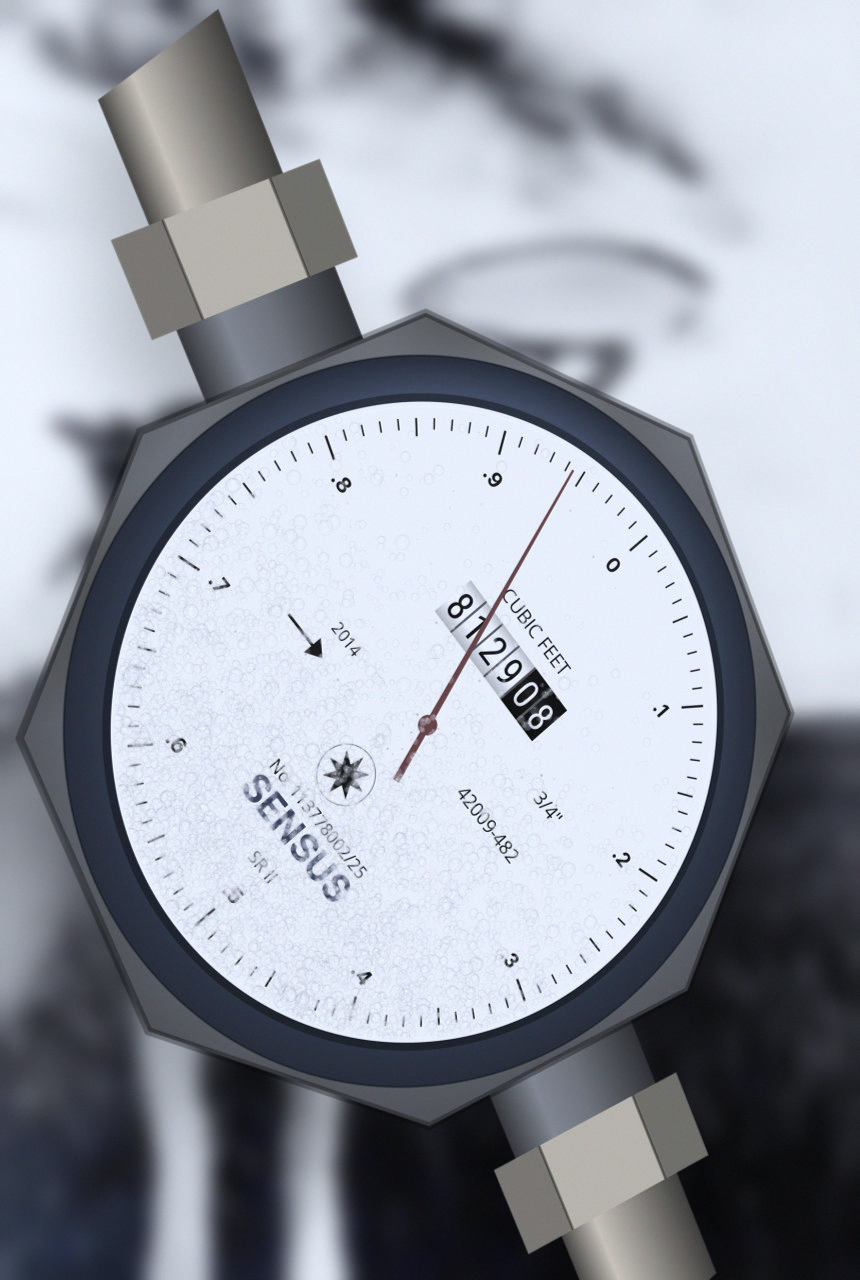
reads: {"value": 812907.94, "unit": "ft³"}
